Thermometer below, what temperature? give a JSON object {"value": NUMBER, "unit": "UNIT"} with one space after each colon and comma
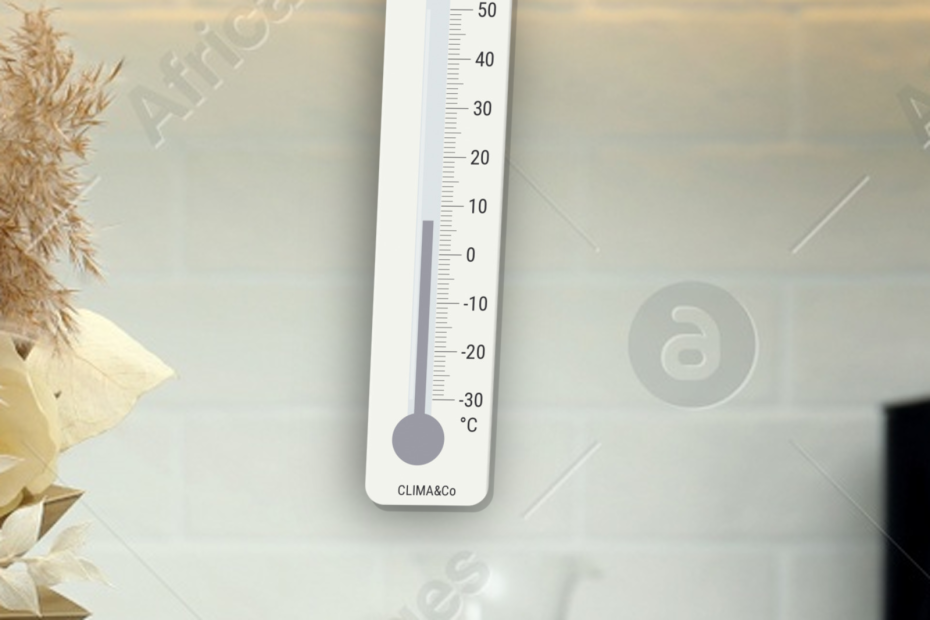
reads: {"value": 7, "unit": "°C"}
